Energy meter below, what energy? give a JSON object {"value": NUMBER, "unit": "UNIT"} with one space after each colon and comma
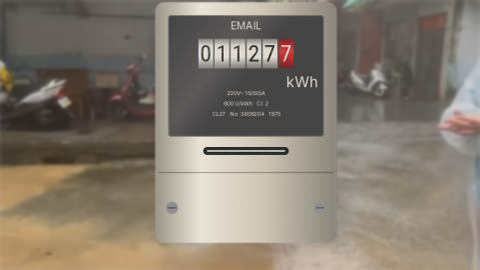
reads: {"value": 1127.7, "unit": "kWh"}
